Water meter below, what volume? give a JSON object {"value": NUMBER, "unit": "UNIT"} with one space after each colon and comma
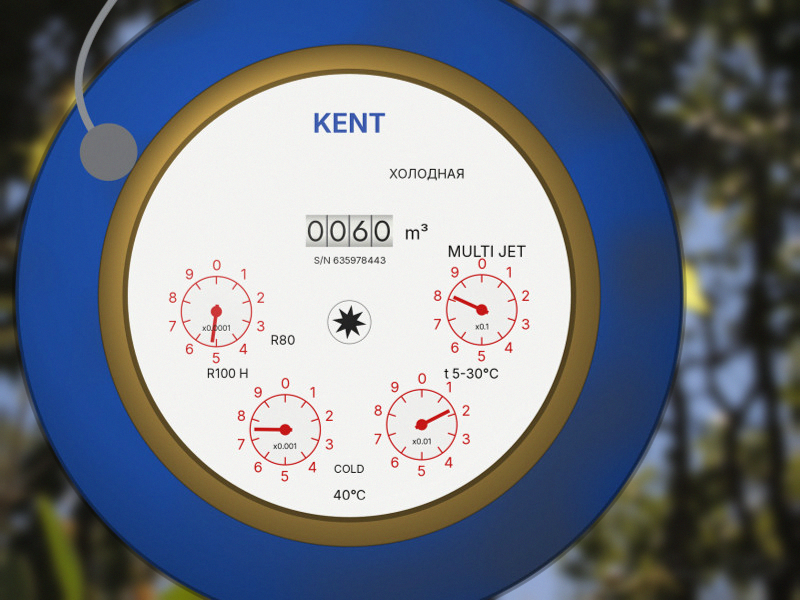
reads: {"value": 60.8175, "unit": "m³"}
